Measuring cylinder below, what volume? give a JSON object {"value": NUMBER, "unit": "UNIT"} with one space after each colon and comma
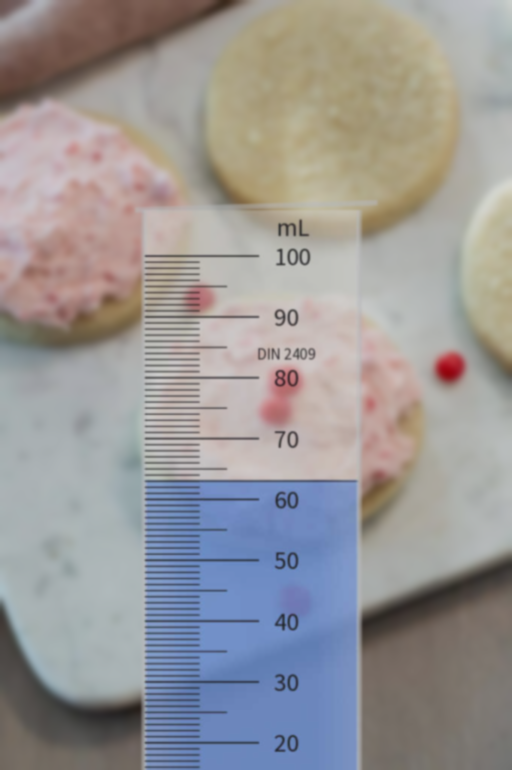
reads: {"value": 63, "unit": "mL"}
